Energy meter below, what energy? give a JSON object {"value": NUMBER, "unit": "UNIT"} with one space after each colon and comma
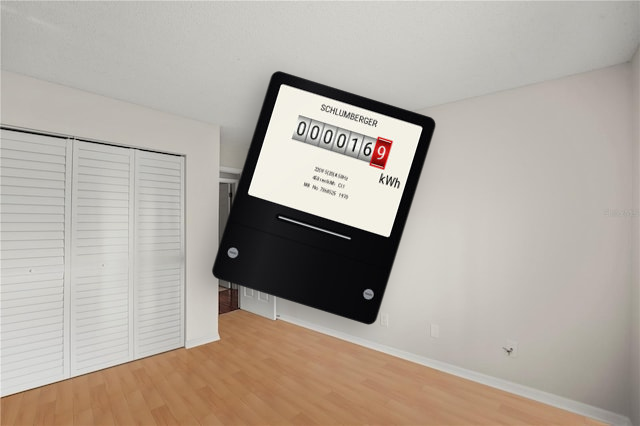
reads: {"value": 16.9, "unit": "kWh"}
